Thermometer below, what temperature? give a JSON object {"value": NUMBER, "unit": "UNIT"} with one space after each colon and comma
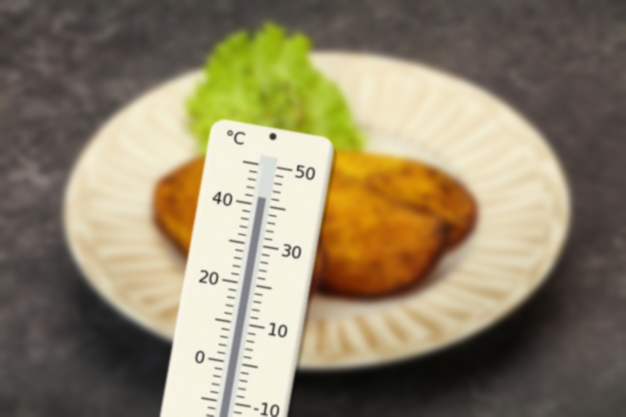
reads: {"value": 42, "unit": "°C"}
